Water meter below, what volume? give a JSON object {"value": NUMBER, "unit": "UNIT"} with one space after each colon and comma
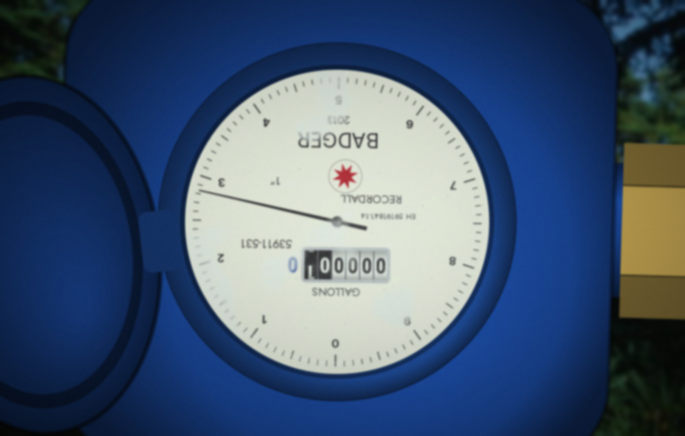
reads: {"value": 12.8, "unit": "gal"}
